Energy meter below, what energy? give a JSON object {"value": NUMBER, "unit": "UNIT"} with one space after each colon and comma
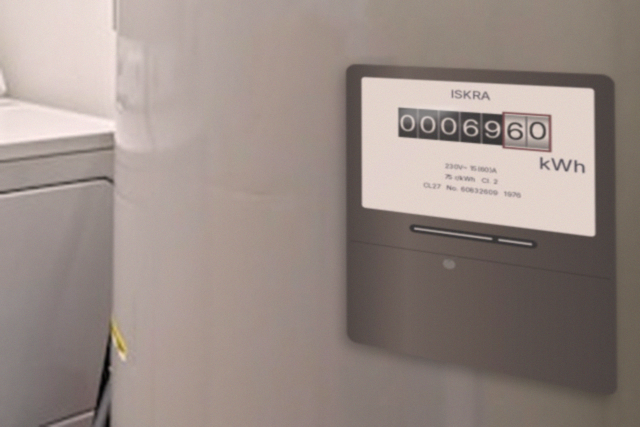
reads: {"value": 69.60, "unit": "kWh"}
